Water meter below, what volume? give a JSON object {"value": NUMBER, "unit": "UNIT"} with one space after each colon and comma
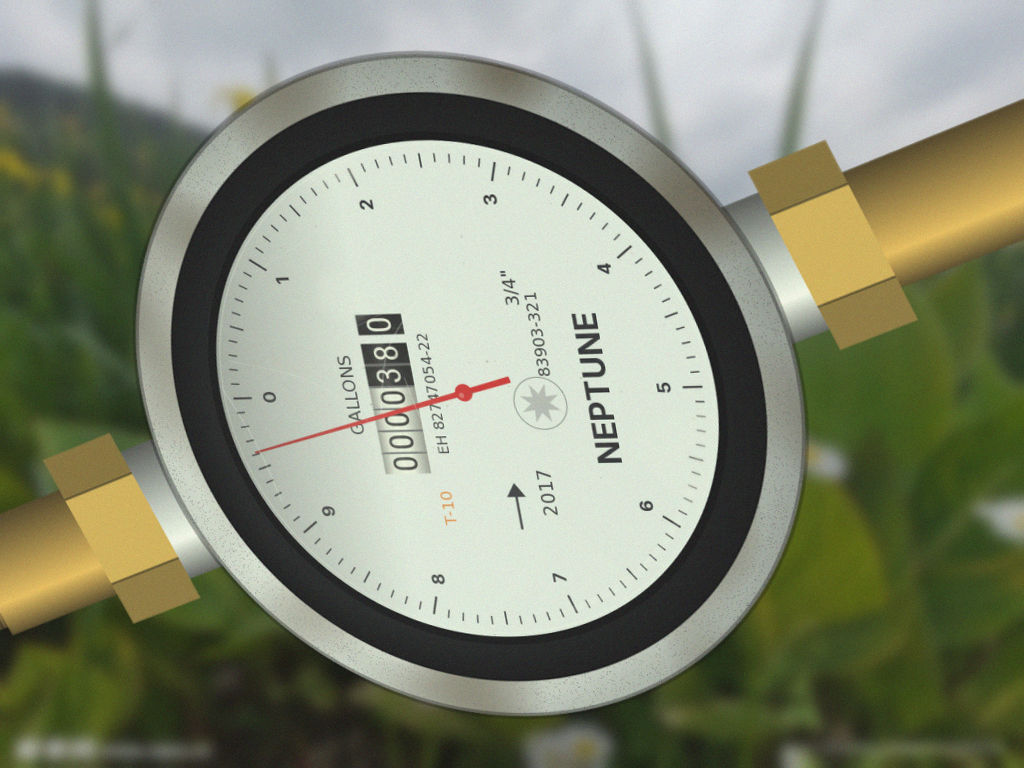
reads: {"value": 379.6, "unit": "gal"}
